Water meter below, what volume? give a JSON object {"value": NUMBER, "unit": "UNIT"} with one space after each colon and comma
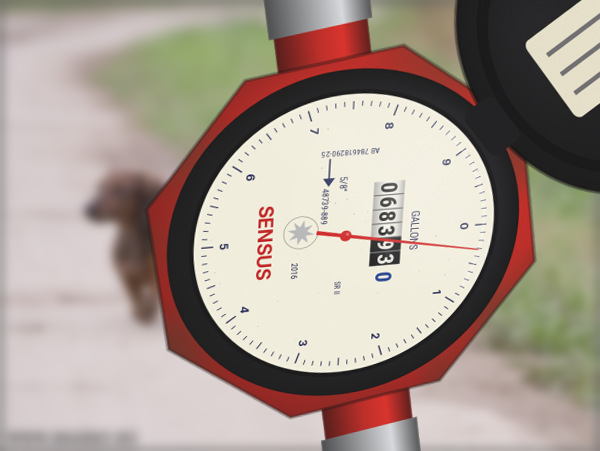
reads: {"value": 683930.3, "unit": "gal"}
